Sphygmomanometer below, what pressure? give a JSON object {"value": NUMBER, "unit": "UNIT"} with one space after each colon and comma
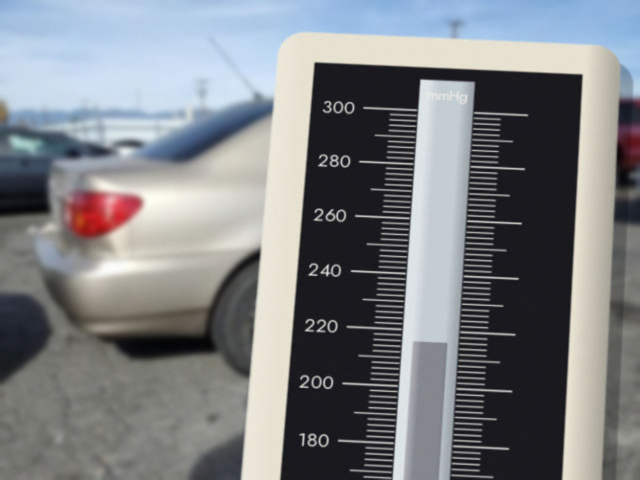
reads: {"value": 216, "unit": "mmHg"}
